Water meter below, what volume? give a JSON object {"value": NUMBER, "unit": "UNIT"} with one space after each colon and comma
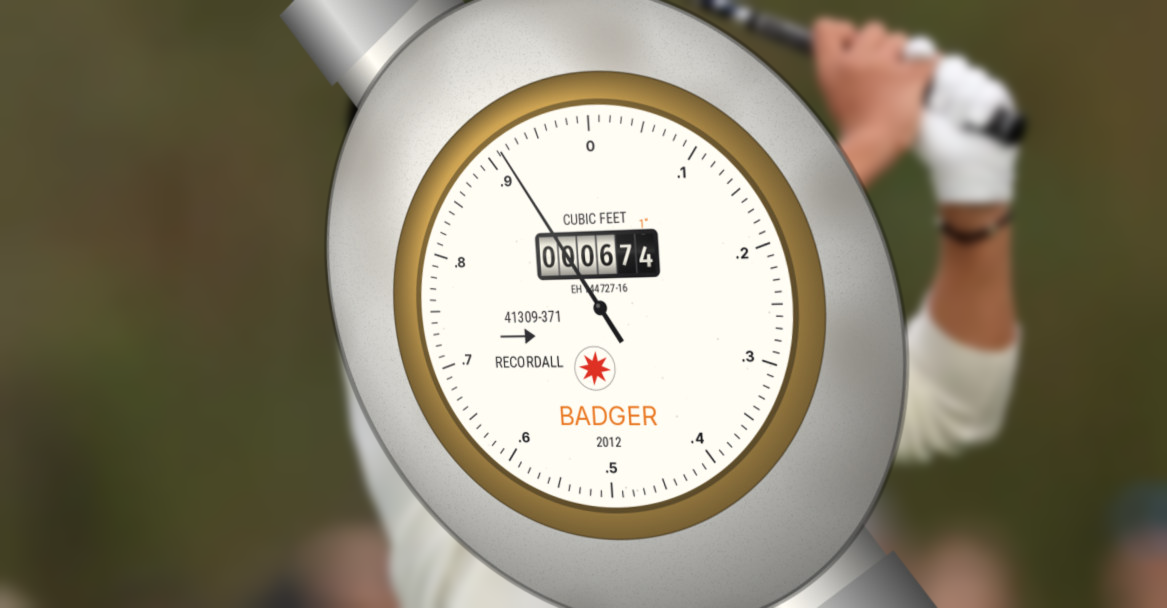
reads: {"value": 673.91, "unit": "ft³"}
